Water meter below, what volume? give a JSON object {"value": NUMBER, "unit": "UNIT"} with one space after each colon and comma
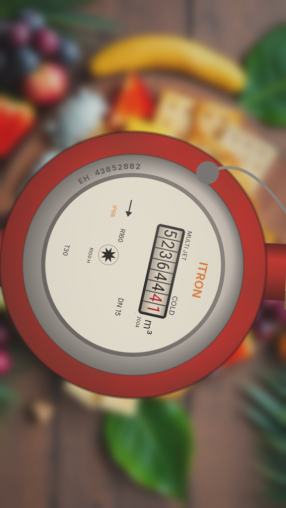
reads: {"value": 523644.41, "unit": "m³"}
